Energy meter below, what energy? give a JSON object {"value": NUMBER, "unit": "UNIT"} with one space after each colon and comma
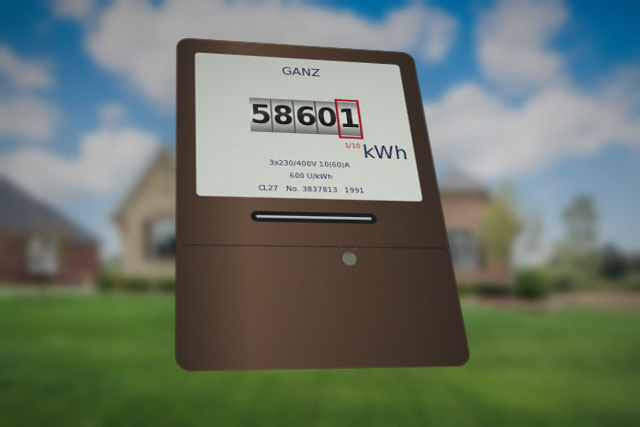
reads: {"value": 5860.1, "unit": "kWh"}
